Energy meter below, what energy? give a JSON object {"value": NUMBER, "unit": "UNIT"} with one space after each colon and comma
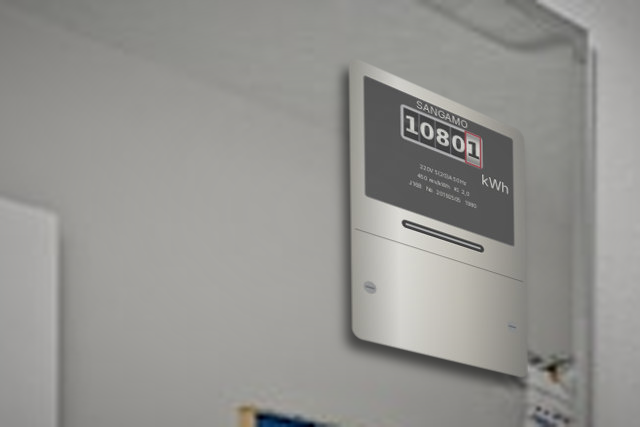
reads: {"value": 1080.1, "unit": "kWh"}
